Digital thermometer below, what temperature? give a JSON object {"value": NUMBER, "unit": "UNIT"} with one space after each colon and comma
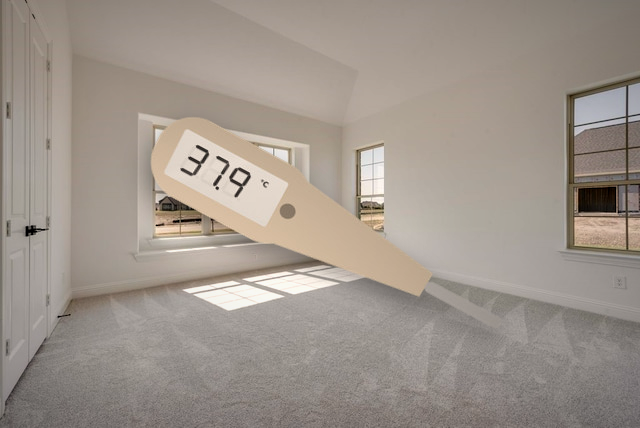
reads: {"value": 37.9, "unit": "°C"}
